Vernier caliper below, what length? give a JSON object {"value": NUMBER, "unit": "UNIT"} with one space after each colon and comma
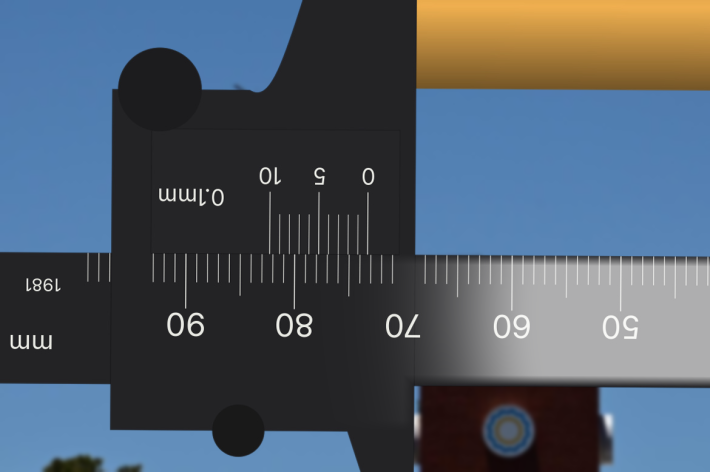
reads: {"value": 73.3, "unit": "mm"}
